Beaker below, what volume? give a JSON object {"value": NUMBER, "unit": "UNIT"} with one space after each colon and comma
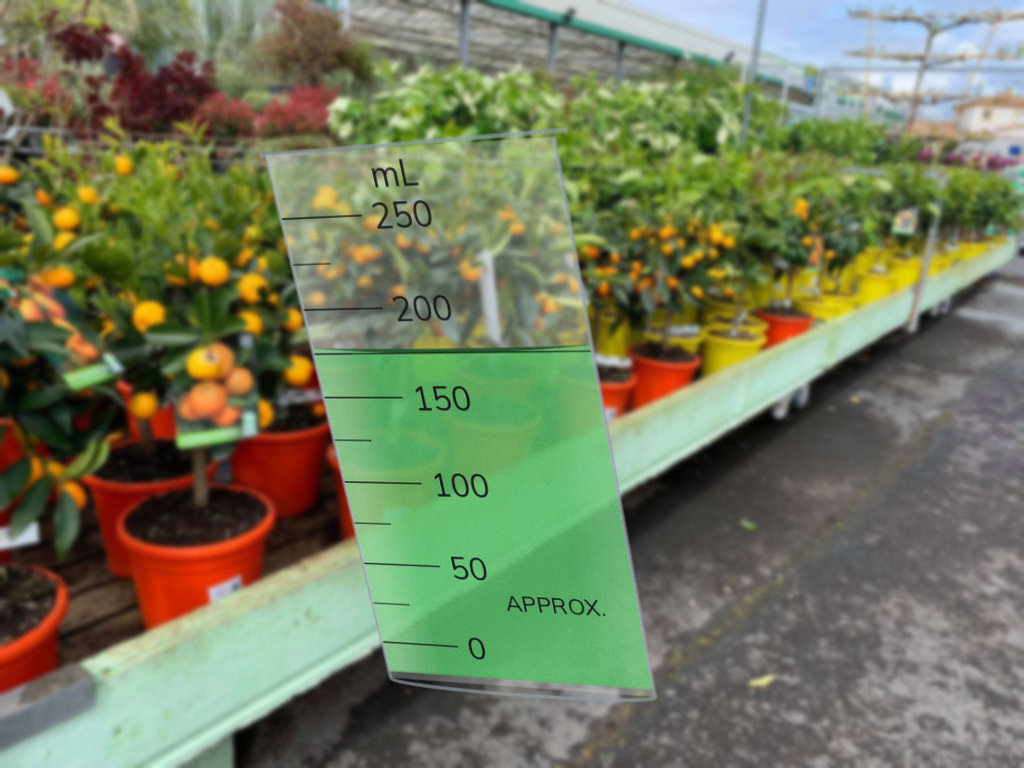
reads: {"value": 175, "unit": "mL"}
